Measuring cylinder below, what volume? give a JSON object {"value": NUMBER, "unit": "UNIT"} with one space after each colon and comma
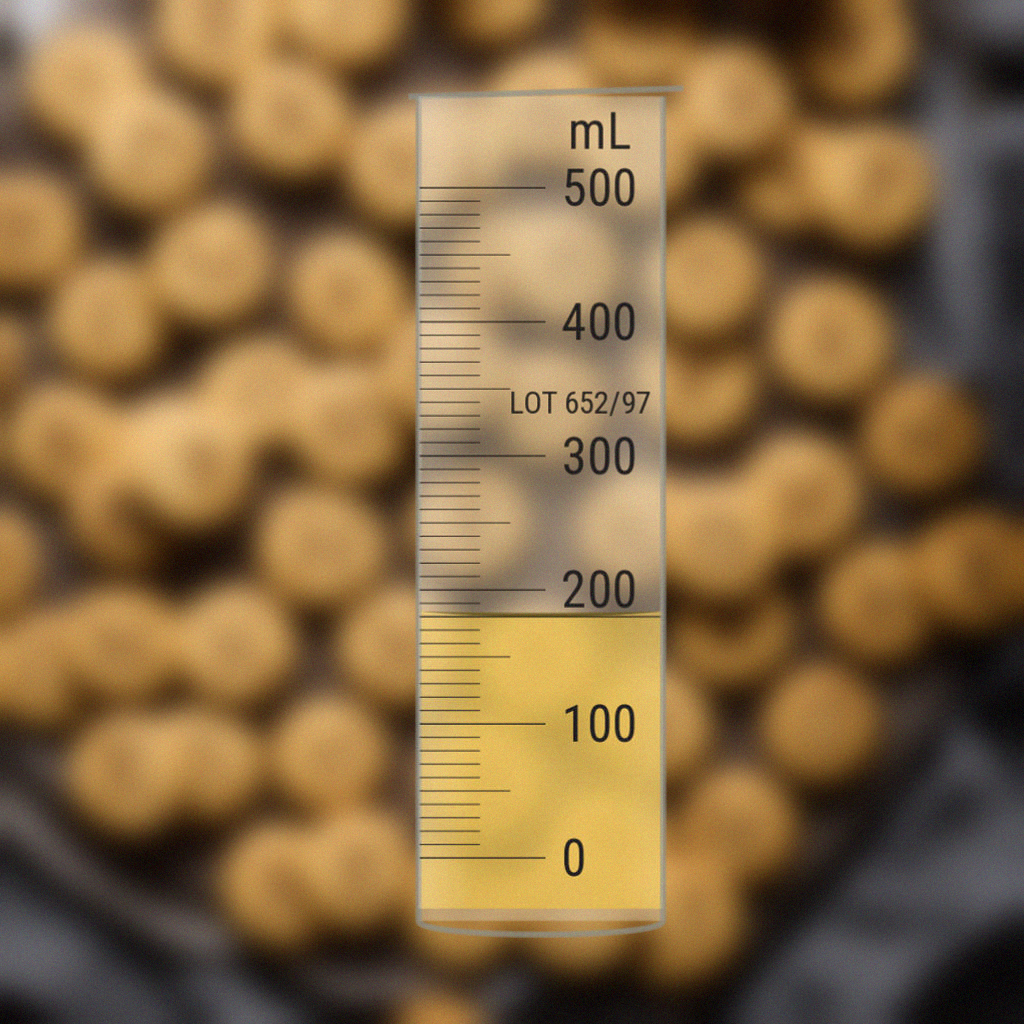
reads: {"value": 180, "unit": "mL"}
